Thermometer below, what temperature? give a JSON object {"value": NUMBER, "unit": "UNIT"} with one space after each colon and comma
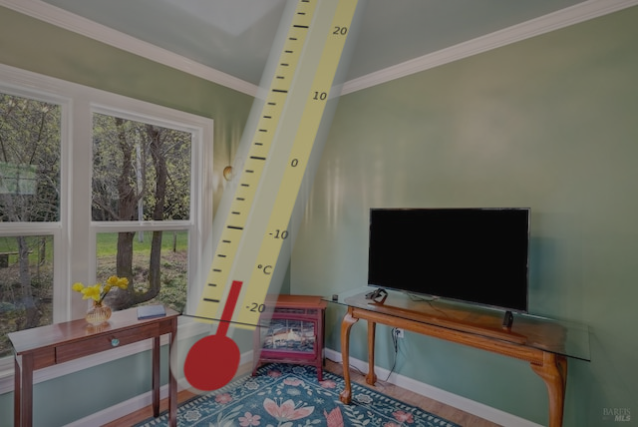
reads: {"value": -17, "unit": "°C"}
